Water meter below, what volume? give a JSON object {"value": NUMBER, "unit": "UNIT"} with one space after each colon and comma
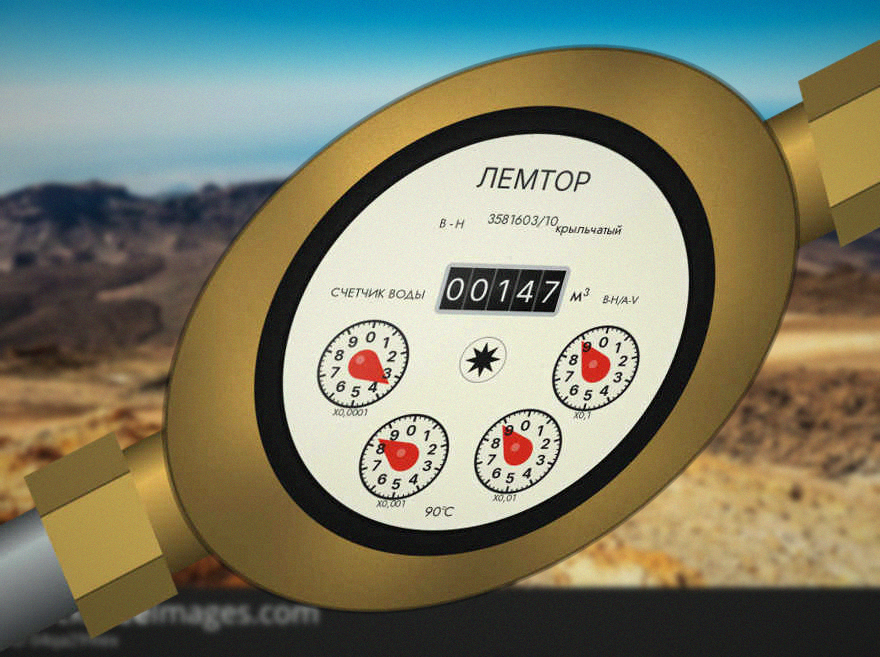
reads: {"value": 147.8883, "unit": "m³"}
